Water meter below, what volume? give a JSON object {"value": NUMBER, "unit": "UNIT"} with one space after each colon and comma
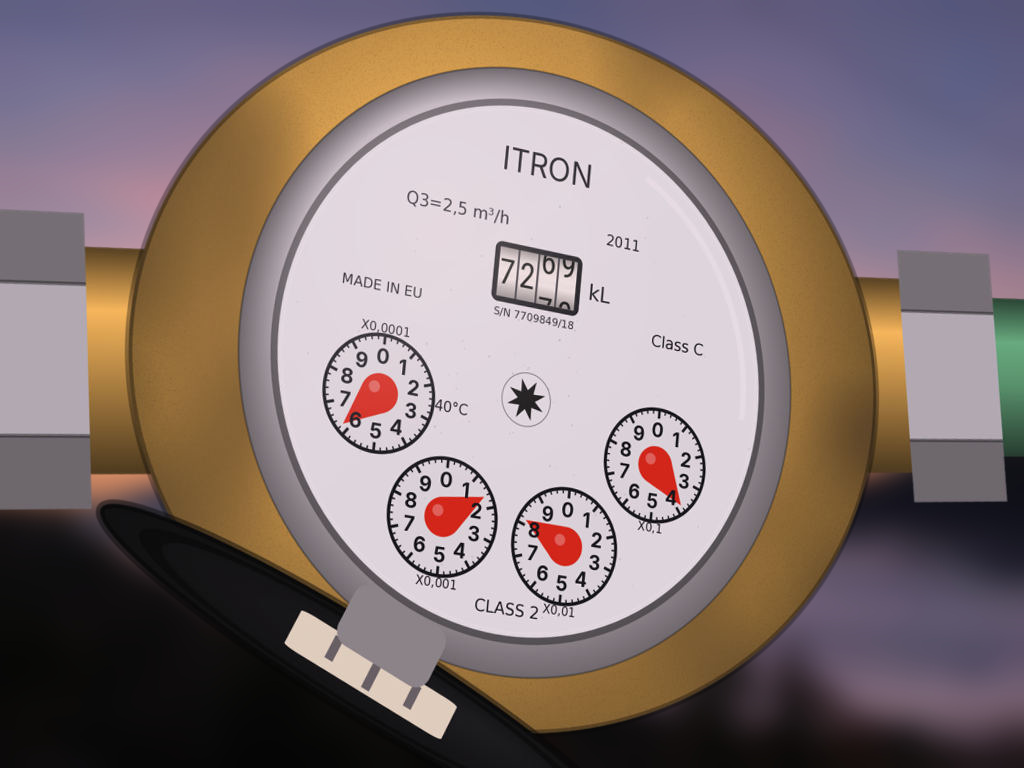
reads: {"value": 7269.3816, "unit": "kL"}
